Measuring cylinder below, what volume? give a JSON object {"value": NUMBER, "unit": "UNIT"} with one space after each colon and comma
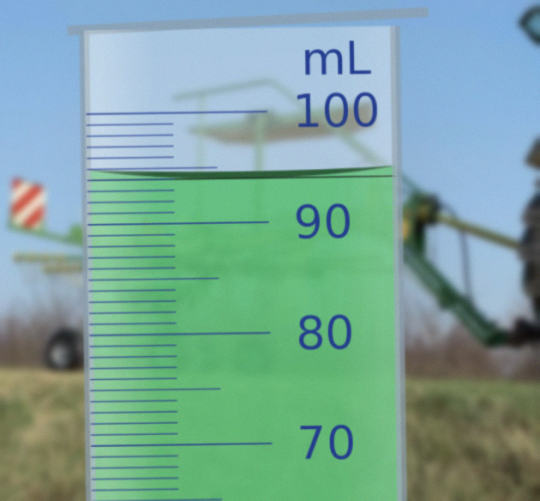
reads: {"value": 94, "unit": "mL"}
